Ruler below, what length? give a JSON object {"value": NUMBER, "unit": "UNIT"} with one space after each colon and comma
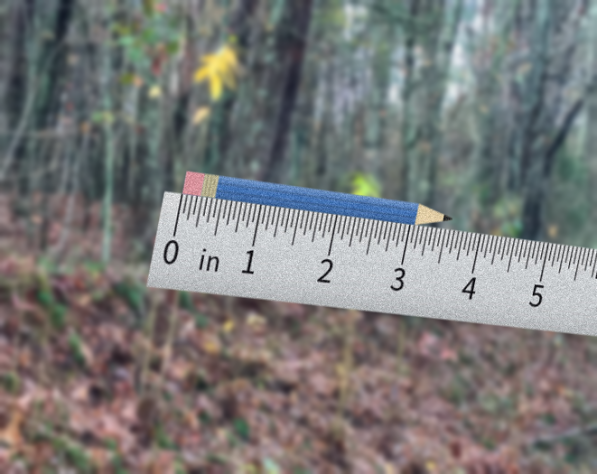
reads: {"value": 3.5625, "unit": "in"}
